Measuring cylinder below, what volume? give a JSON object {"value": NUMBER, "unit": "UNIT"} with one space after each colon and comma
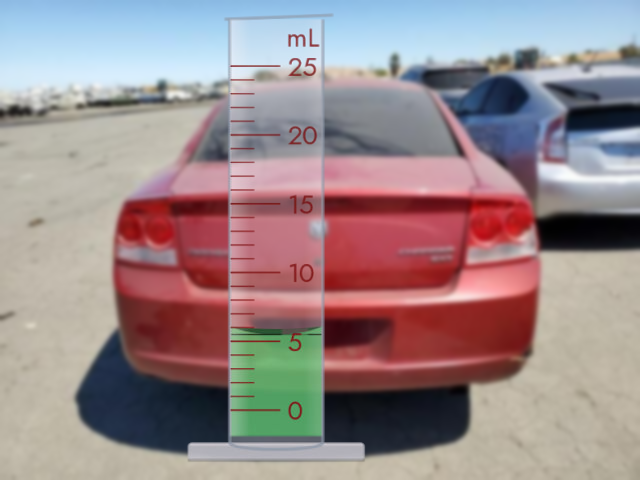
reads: {"value": 5.5, "unit": "mL"}
